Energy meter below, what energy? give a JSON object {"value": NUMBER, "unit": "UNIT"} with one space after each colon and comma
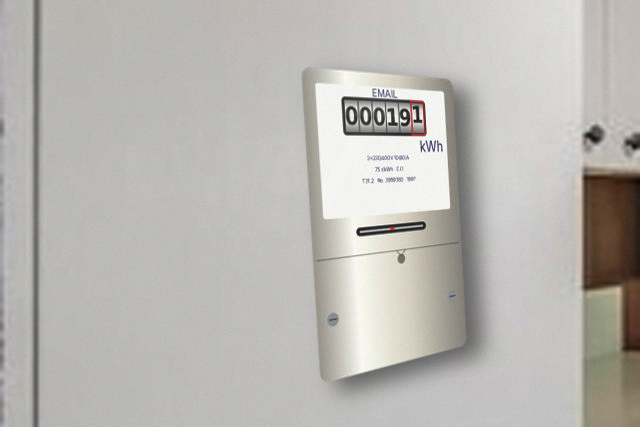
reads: {"value": 19.1, "unit": "kWh"}
